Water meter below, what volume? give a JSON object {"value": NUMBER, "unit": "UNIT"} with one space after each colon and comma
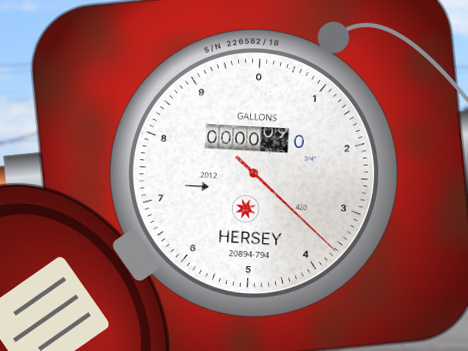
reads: {"value": 93.6, "unit": "gal"}
